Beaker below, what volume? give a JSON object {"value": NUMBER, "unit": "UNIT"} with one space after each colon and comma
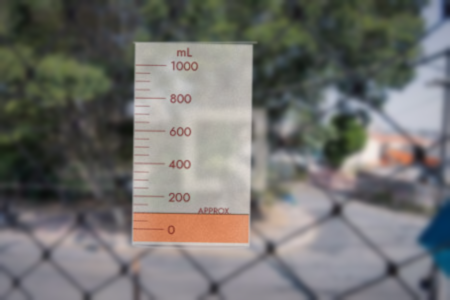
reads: {"value": 100, "unit": "mL"}
